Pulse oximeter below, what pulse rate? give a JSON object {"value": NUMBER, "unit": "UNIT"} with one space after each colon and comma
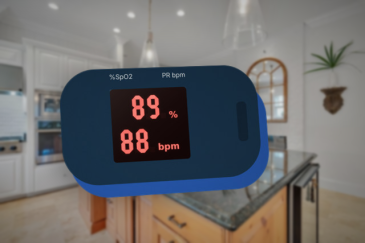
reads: {"value": 88, "unit": "bpm"}
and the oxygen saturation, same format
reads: {"value": 89, "unit": "%"}
